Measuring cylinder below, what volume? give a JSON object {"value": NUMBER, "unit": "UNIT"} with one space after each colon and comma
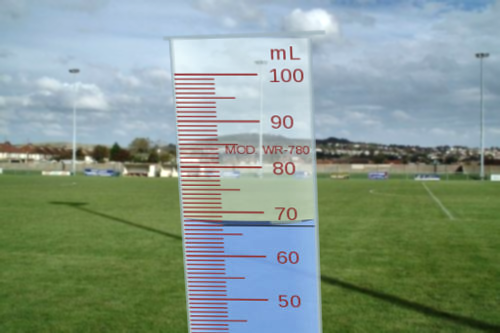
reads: {"value": 67, "unit": "mL"}
